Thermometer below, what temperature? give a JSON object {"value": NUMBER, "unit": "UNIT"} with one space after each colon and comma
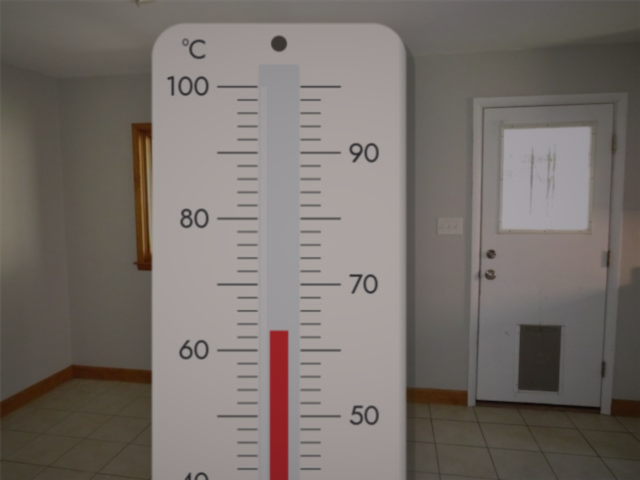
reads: {"value": 63, "unit": "°C"}
